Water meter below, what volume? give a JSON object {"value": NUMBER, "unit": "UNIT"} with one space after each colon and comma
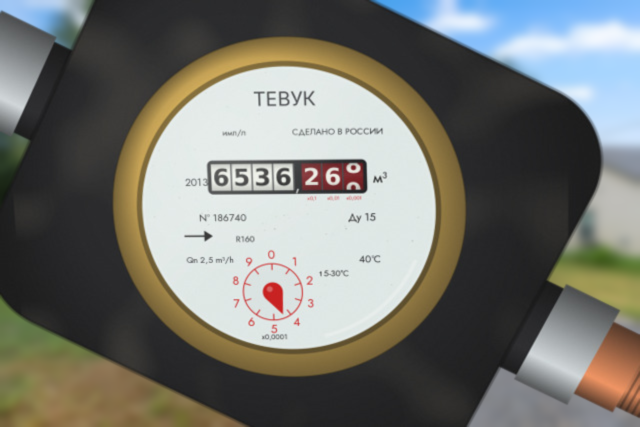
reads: {"value": 6536.2684, "unit": "m³"}
